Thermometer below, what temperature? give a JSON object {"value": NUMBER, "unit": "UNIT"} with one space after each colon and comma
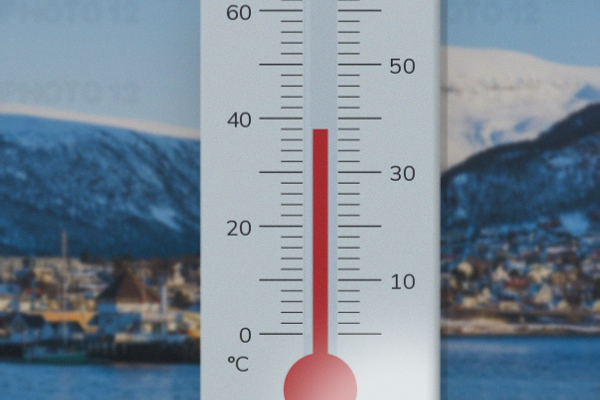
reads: {"value": 38, "unit": "°C"}
